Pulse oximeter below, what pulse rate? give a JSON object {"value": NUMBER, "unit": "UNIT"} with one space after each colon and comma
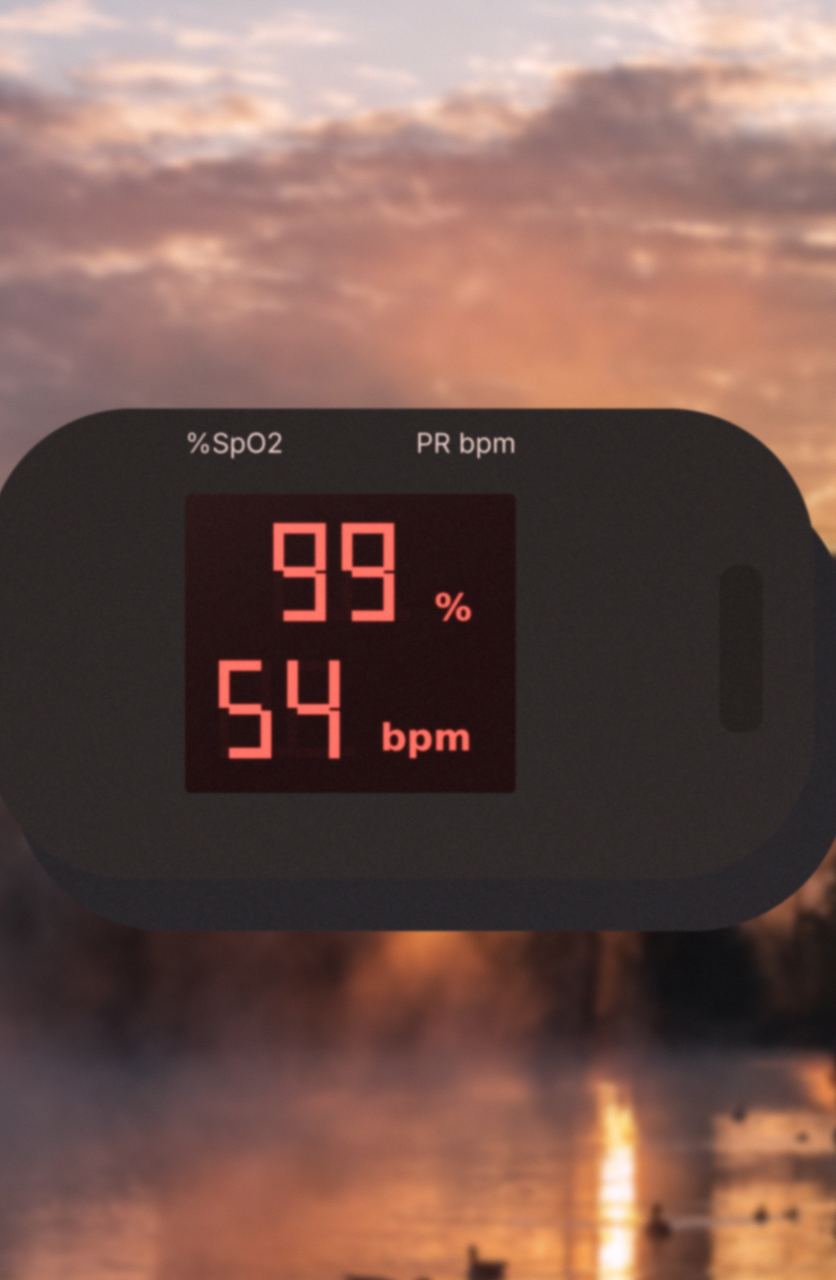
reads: {"value": 54, "unit": "bpm"}
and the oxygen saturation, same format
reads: {"value": 99, "unit": "%"}
